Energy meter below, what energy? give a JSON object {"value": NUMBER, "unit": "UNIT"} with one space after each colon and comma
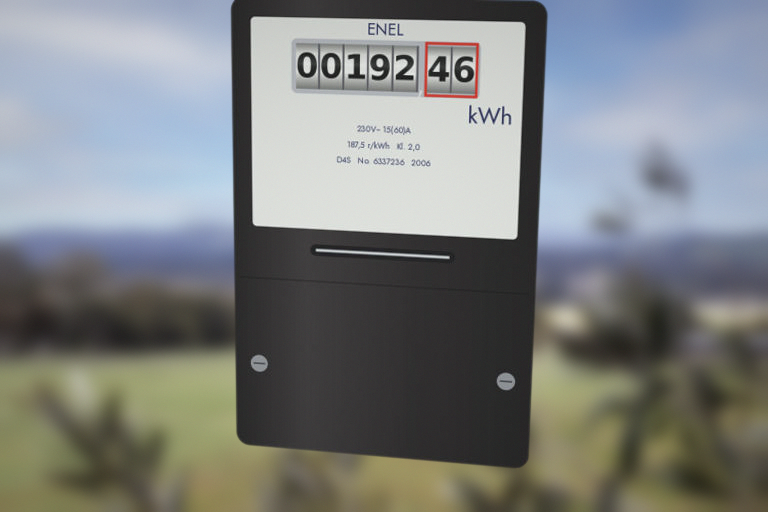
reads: {"value": 192.46, "unit": "kWh"}
